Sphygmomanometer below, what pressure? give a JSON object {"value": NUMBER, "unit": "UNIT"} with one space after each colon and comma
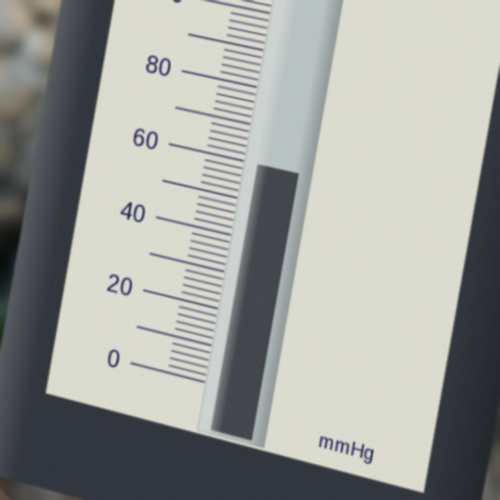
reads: {"value": 60, "unit": "mmHg"}
